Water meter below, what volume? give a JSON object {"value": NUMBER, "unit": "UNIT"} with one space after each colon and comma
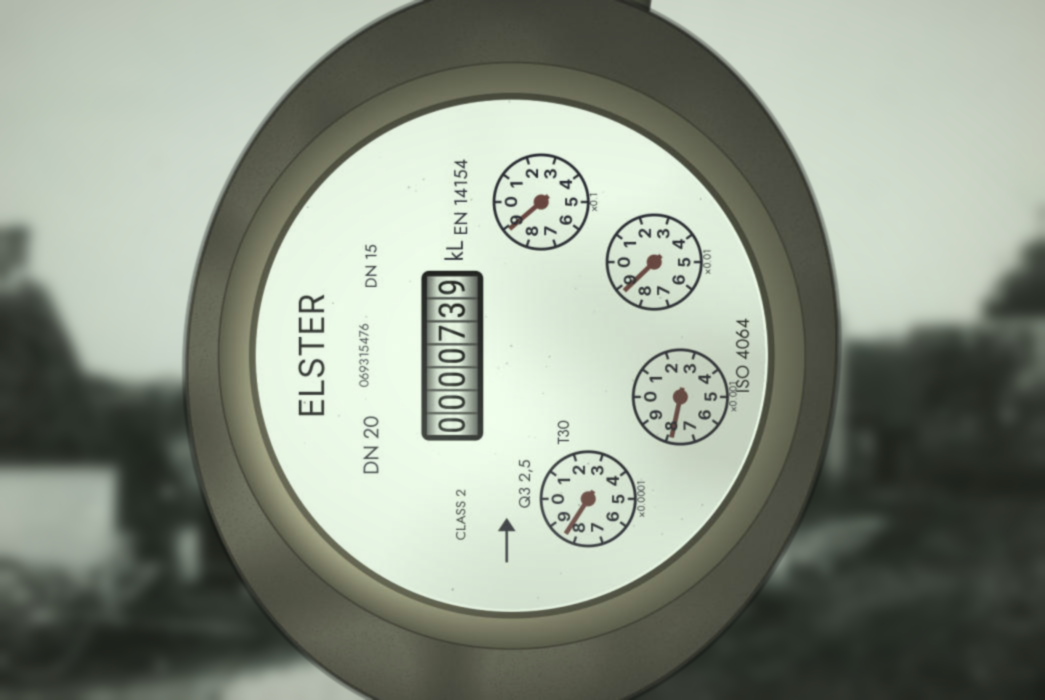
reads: {"value": 739.8878, "unit": "kL"}
